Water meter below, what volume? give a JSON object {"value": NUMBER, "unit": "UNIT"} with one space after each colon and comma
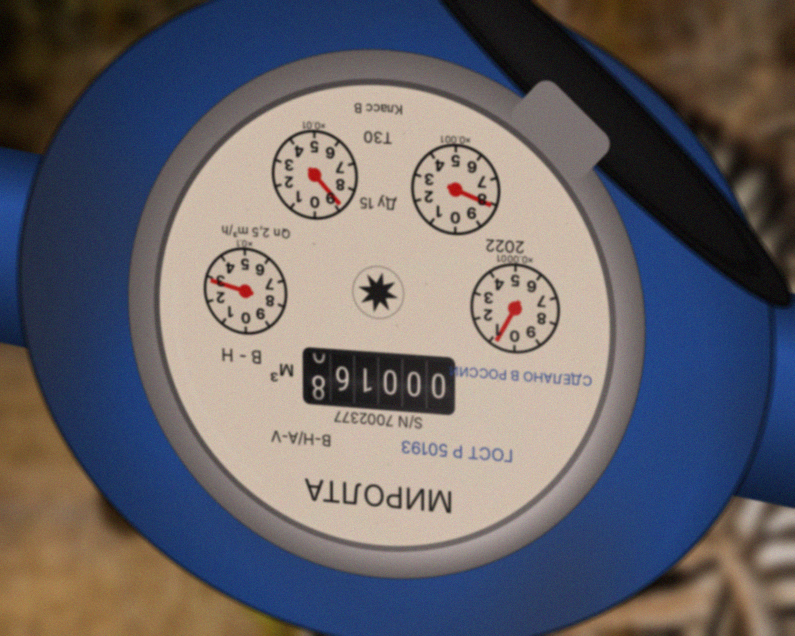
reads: {"value": 168.2880, "unit": "m³"}
